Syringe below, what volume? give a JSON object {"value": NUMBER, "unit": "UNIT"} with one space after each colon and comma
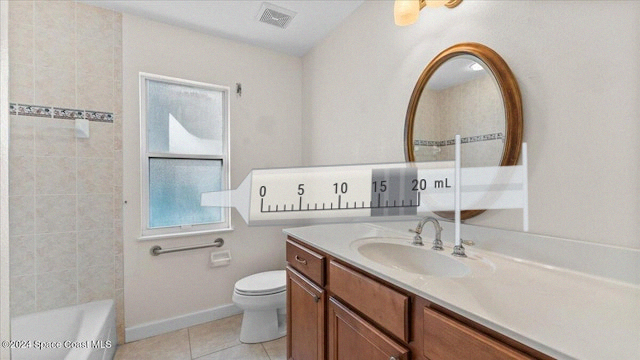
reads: {"value": 14, "unit": "mL"}
